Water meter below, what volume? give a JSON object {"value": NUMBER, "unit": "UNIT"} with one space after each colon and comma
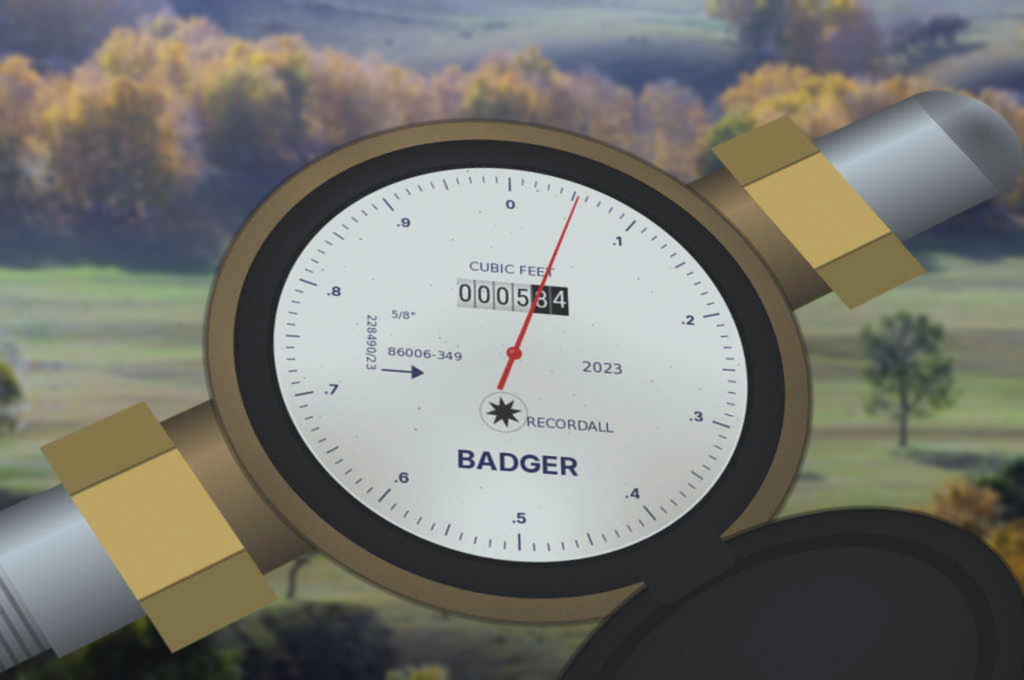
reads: {"value": 584.05, "unit": "ft³"}
